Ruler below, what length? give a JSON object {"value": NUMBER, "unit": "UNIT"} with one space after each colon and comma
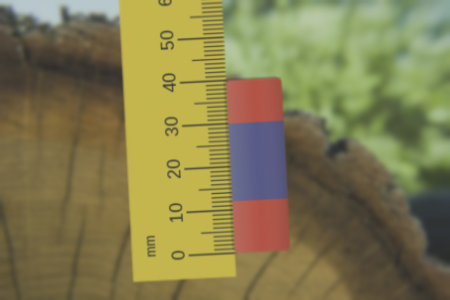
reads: {"value": 40, "unit": "mm"}
